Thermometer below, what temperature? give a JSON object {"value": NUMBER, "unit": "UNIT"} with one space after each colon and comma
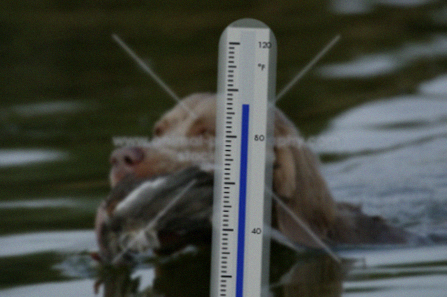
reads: {"value": 94, "unit": "°F"}
